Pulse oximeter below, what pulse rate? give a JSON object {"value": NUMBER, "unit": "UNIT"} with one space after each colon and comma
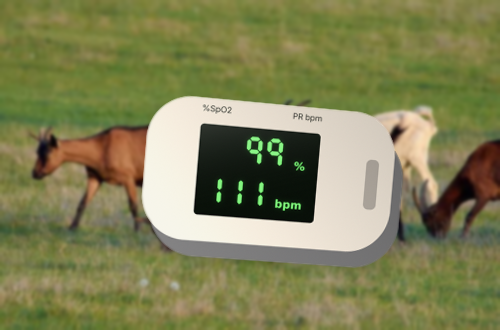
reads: {"value": 111, "unit": "bpm"}
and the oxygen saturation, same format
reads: {"value": 99, "unit": "%"}
